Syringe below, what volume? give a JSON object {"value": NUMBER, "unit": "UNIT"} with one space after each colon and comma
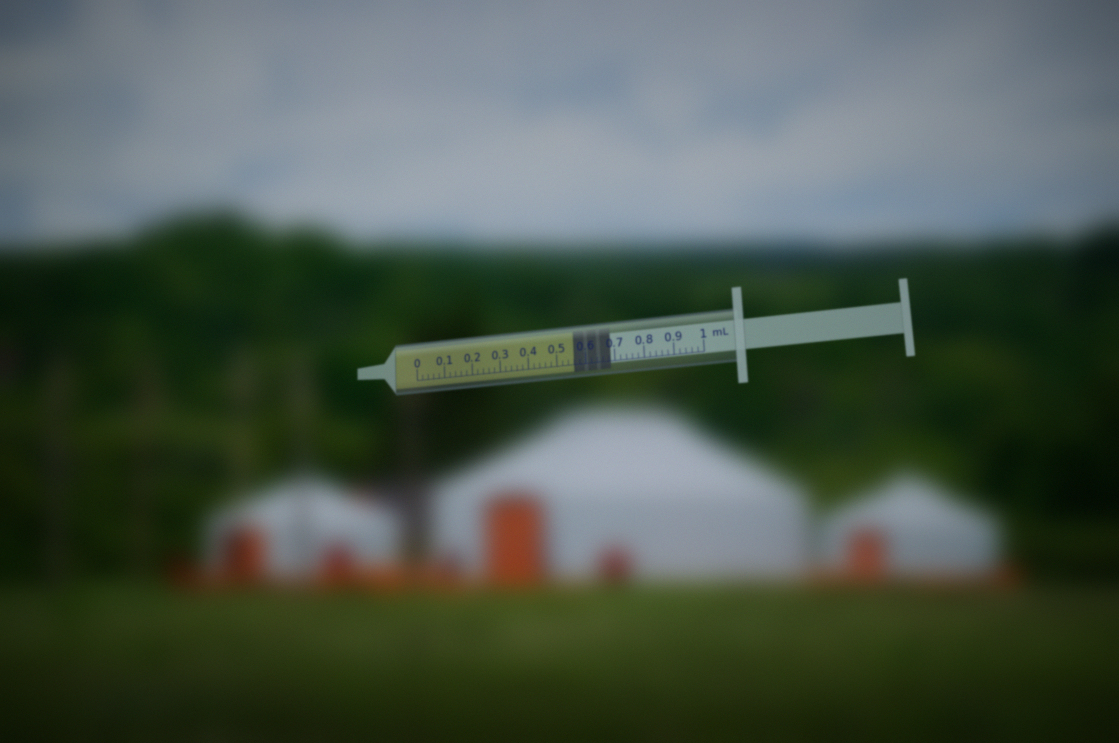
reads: {"value": 0.56, "unit": "mL"}
